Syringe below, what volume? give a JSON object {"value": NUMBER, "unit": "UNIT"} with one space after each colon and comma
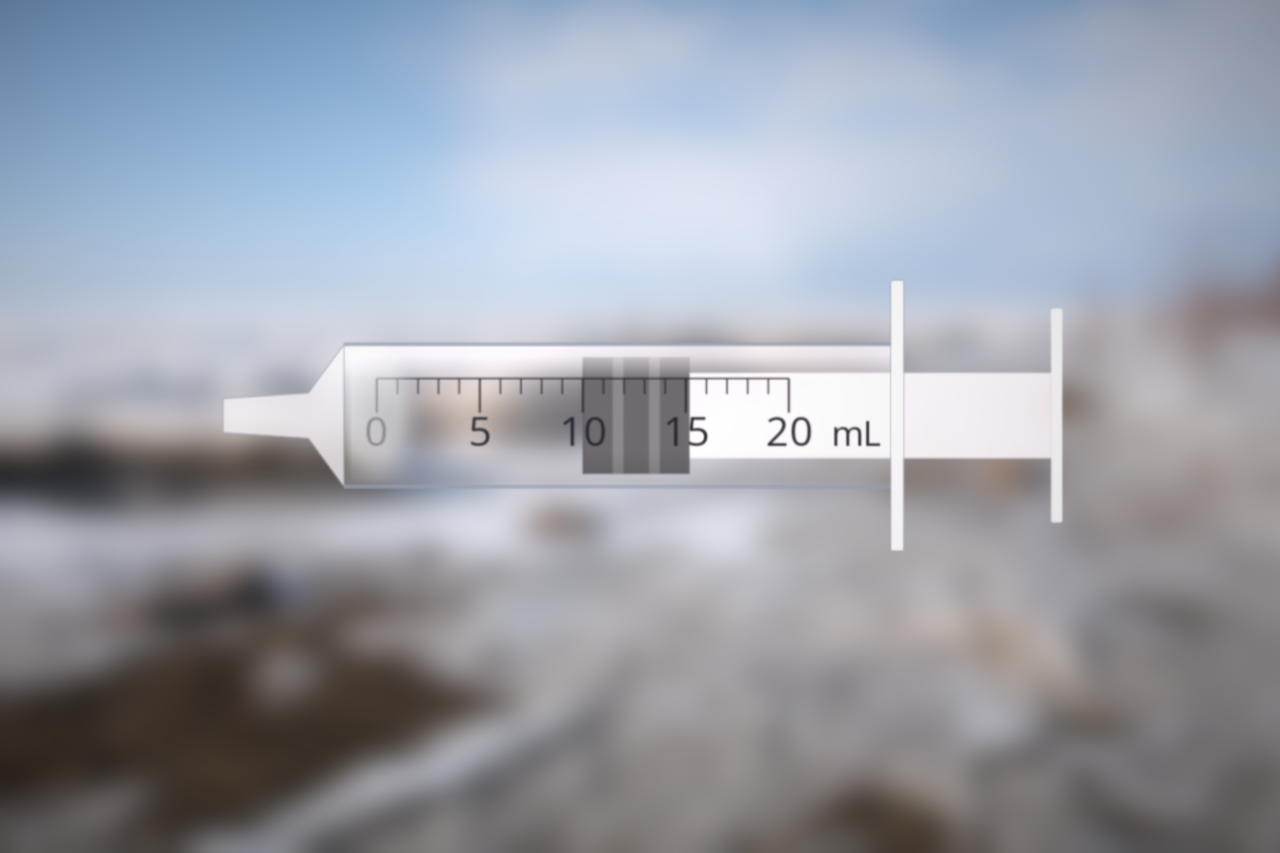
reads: {"value": 10, "unit": "mL"}
